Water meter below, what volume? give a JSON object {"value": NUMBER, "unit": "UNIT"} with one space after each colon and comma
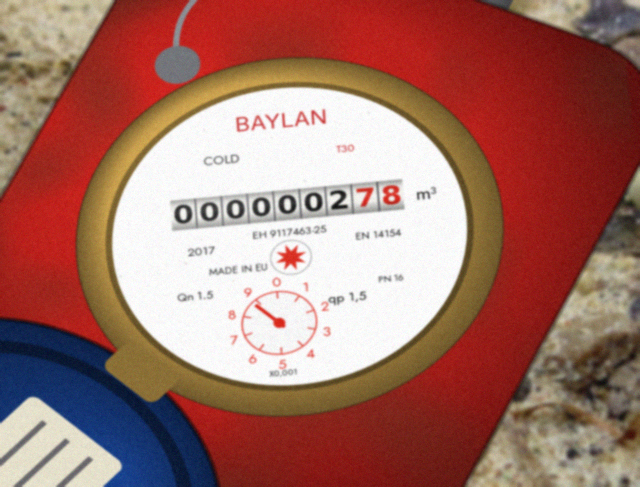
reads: {"value": 2.788, "unit": "m³"}
